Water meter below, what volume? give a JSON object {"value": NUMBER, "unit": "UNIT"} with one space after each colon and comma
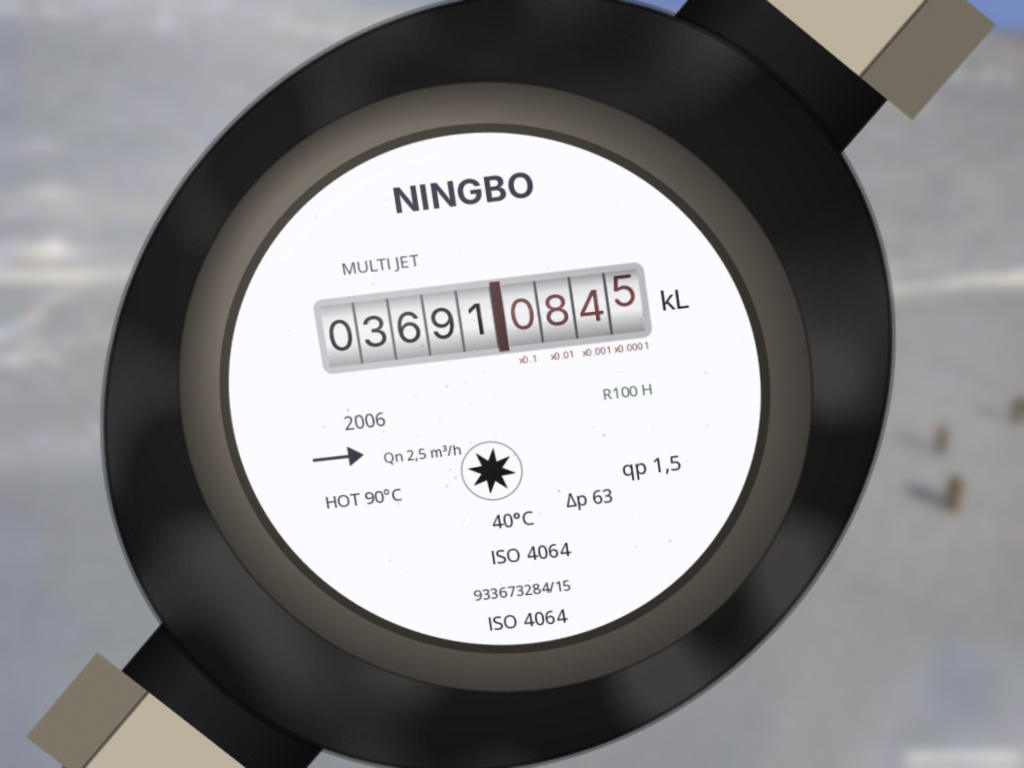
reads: {"value": 3691.0845, "unit": "kL"}
